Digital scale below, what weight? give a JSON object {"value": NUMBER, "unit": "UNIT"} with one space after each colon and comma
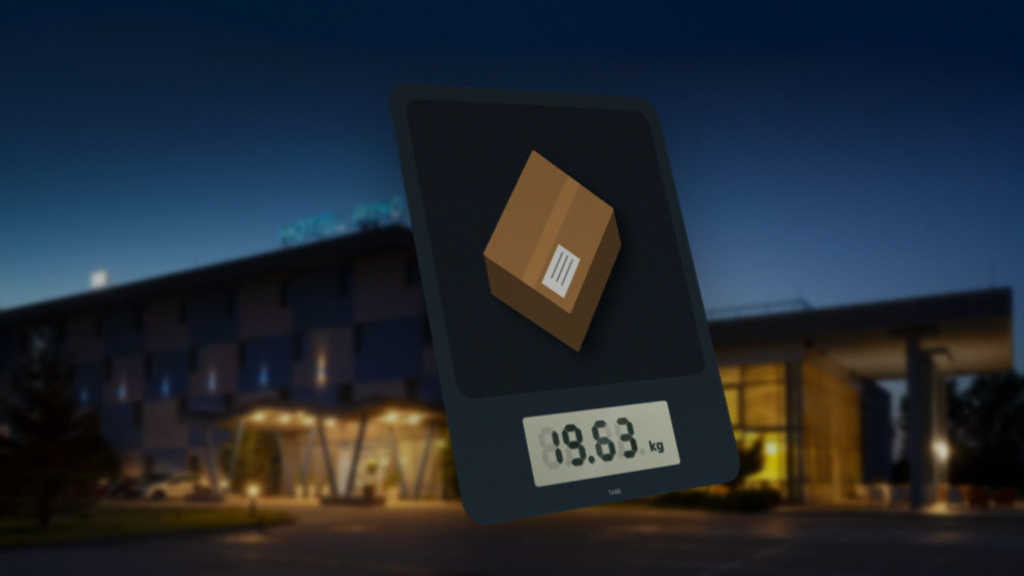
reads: {"value": 19.63, "unit": "kg"}
